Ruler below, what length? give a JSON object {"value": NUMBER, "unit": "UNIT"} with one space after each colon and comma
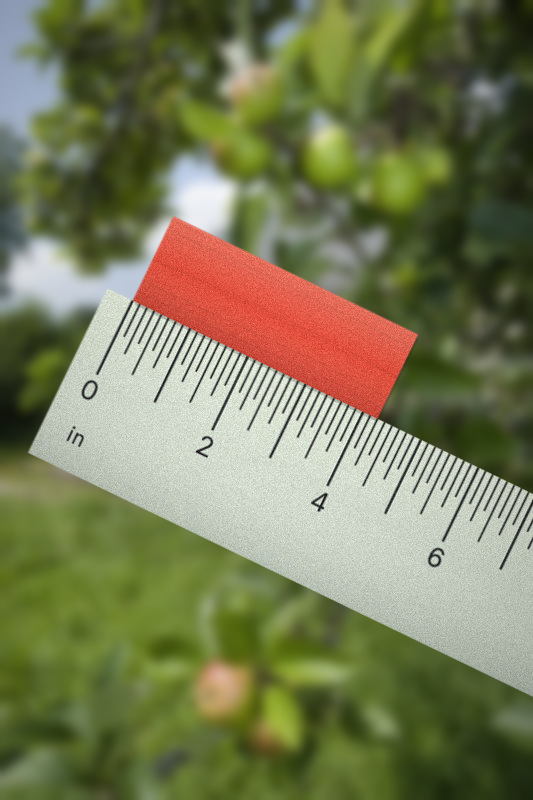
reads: {"value": 4.25, "unit": "in"}
